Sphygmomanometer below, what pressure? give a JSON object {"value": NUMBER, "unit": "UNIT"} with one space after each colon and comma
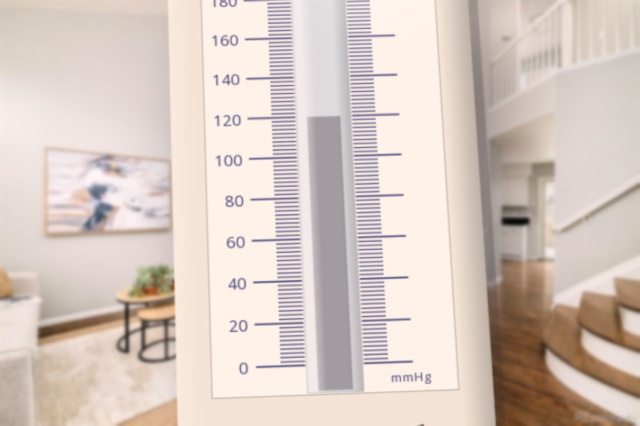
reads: {"value": 120, "unit": "mmHg"}
